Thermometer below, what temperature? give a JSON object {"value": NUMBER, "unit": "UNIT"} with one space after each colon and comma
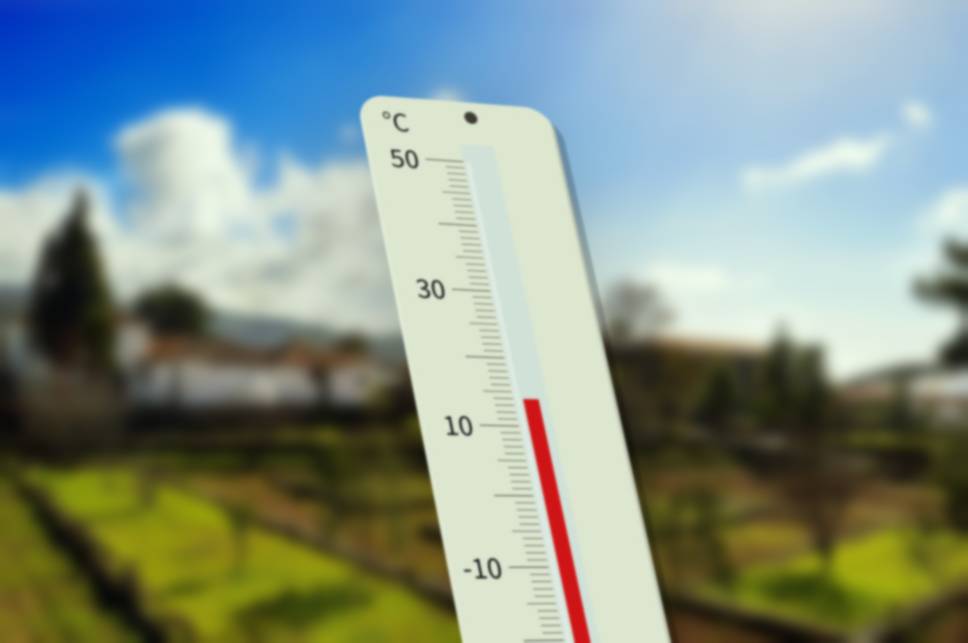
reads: {"value": 14, "unit": "°C"}
